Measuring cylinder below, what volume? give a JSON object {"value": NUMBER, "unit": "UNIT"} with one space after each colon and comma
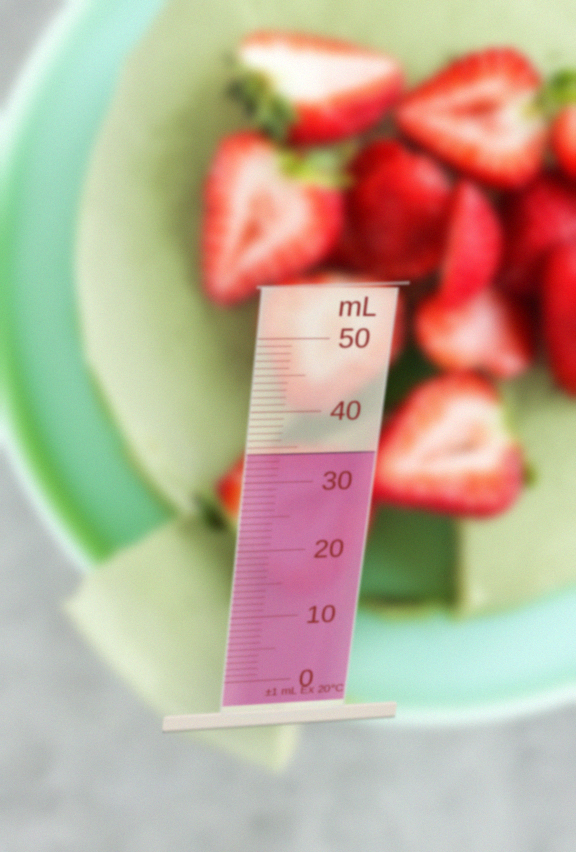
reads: {"value": 34, "unit": "mL"}
